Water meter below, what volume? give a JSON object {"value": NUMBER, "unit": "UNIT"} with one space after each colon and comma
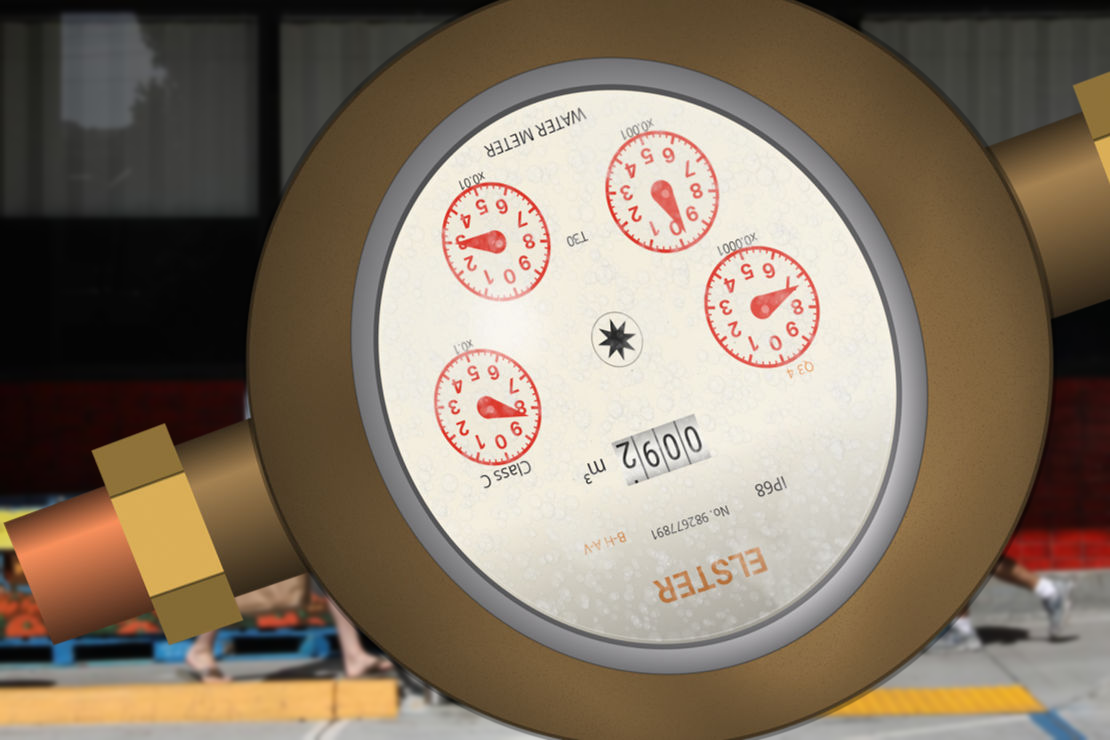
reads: {"value": 91.8297, "unit": "m³"}
